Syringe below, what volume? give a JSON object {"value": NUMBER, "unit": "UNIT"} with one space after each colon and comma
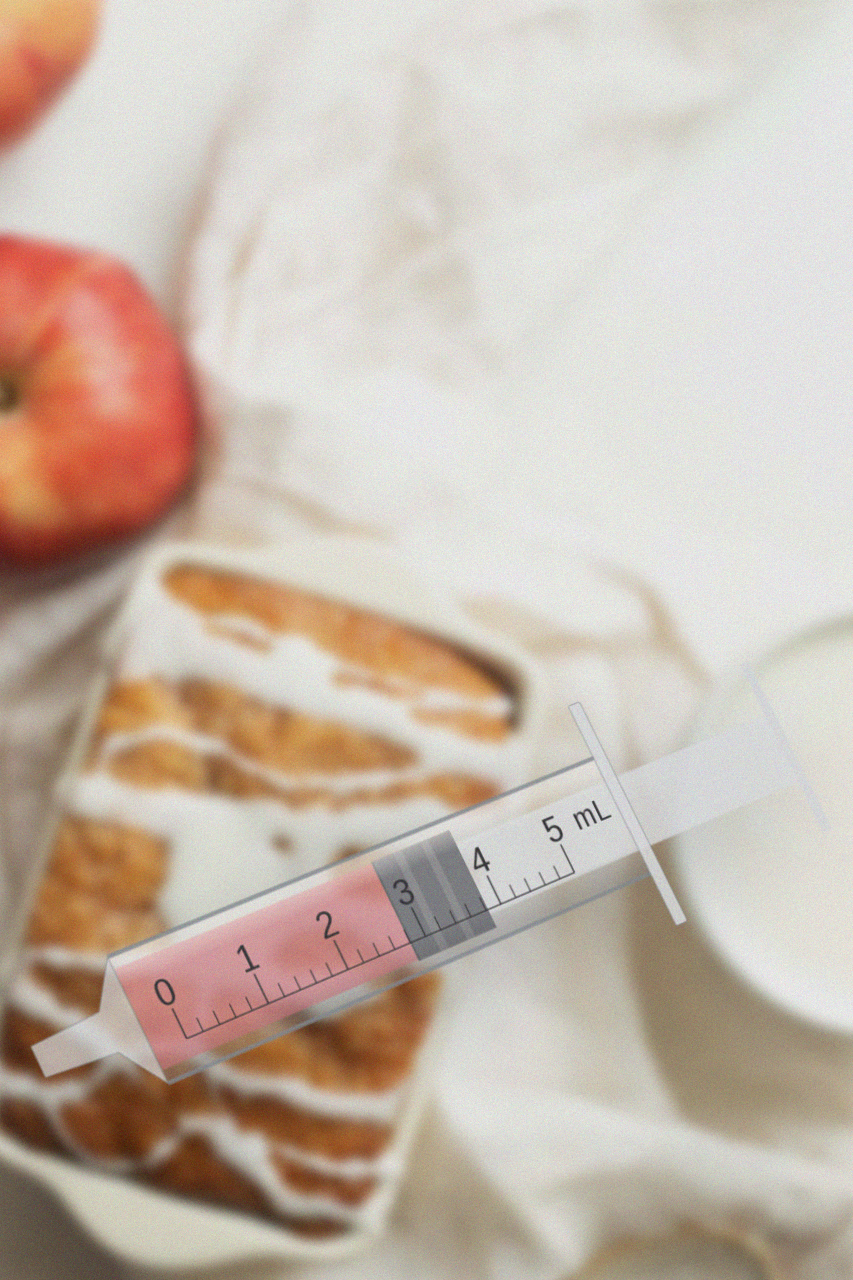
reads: {"value": 2.8, "unit": "mL"}
